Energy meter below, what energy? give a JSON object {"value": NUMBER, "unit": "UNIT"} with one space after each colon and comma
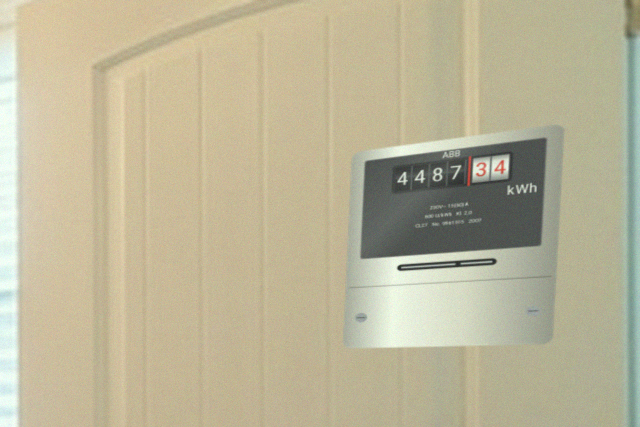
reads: {"value": 4487.34, "unit": "kWh"}
